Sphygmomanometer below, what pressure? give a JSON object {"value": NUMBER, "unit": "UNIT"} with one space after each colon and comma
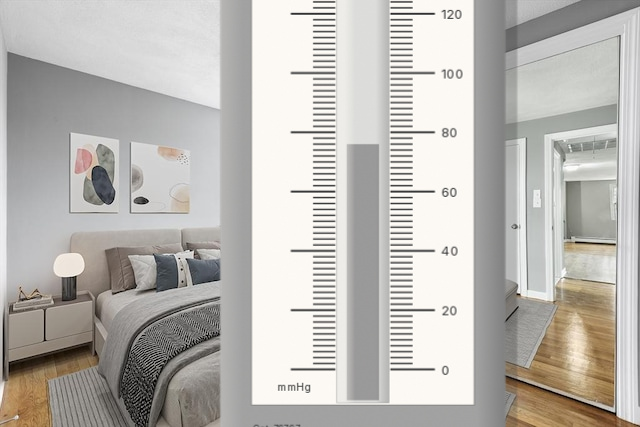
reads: {"value": 76, "unit": "mmHg"}
